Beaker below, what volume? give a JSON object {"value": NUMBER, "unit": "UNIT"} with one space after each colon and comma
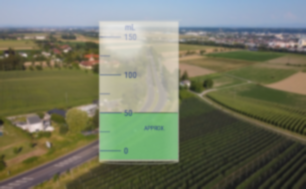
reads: {"value": 50, "unit": "mL"}
